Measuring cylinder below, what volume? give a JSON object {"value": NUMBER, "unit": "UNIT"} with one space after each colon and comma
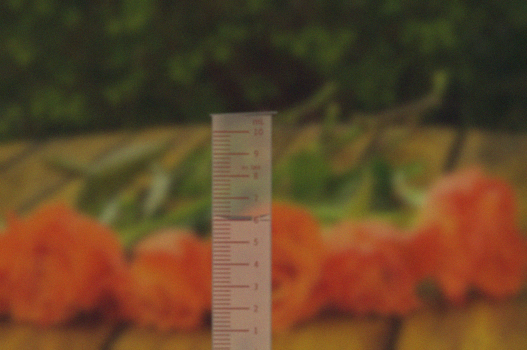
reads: {"value": 6, "unit": "mL"}
